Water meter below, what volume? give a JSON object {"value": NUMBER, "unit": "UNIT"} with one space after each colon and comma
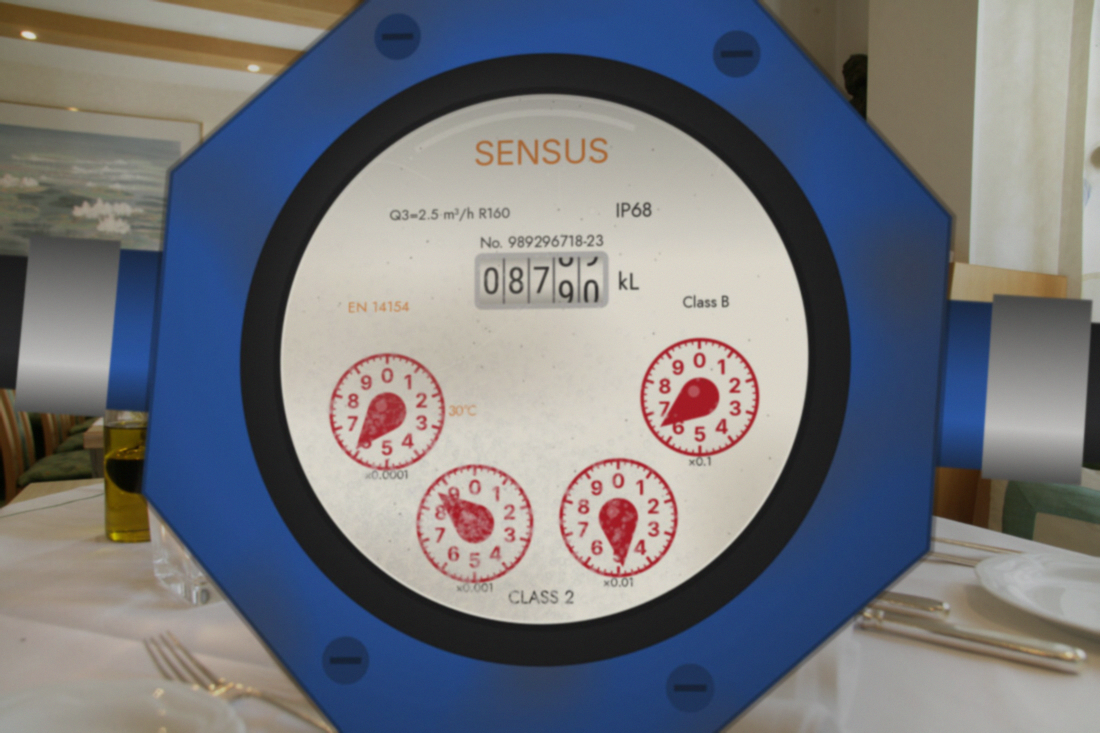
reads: {"value": 8789.6486, "unit": "kL"}
